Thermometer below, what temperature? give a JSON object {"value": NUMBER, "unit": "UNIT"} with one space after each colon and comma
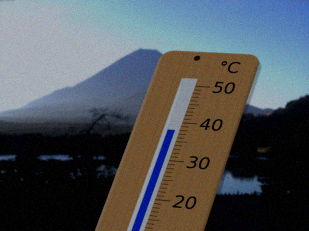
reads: {"value": 38, "unit": "°C"}
